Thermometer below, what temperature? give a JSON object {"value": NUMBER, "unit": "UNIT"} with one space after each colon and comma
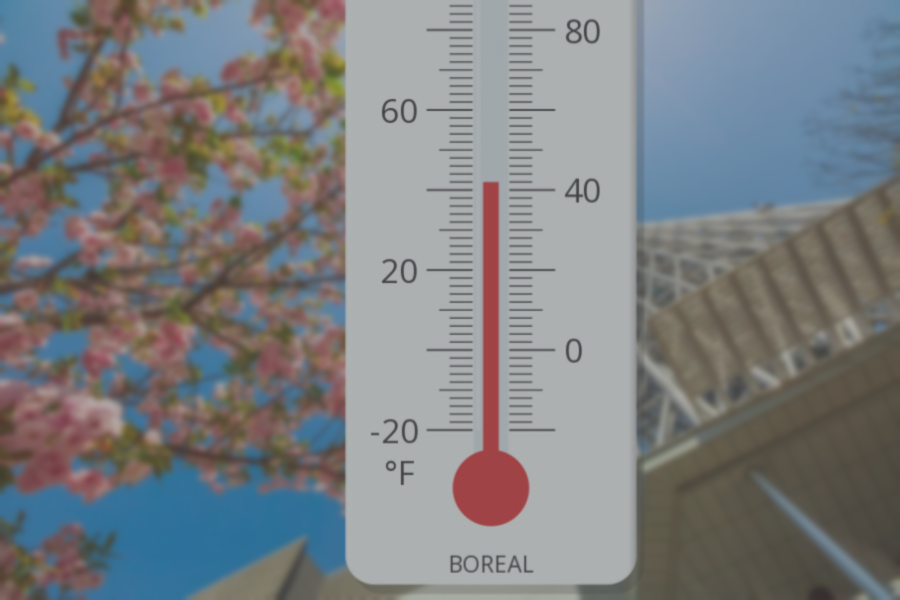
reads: {"value": 42, "unit": "°F"}
